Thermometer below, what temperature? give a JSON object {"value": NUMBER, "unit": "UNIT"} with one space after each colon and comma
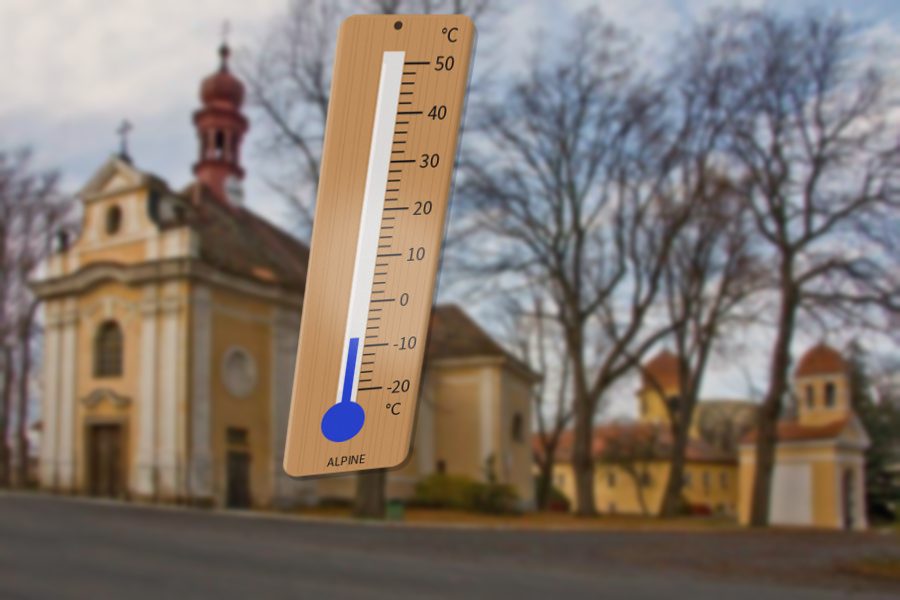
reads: {"value": -8, "unit": "°C"}
